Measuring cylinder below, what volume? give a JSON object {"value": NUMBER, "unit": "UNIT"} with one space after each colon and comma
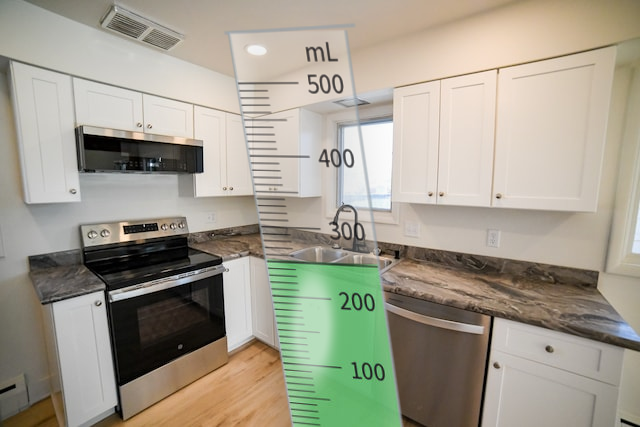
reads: {"value": 250, "unit": "mL"}
